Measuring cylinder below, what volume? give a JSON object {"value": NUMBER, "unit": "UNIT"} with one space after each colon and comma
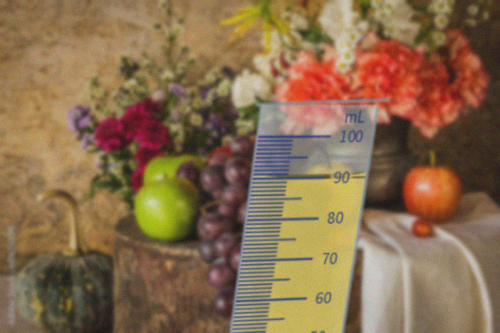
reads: {"value": 90, "unit": "mL"}
